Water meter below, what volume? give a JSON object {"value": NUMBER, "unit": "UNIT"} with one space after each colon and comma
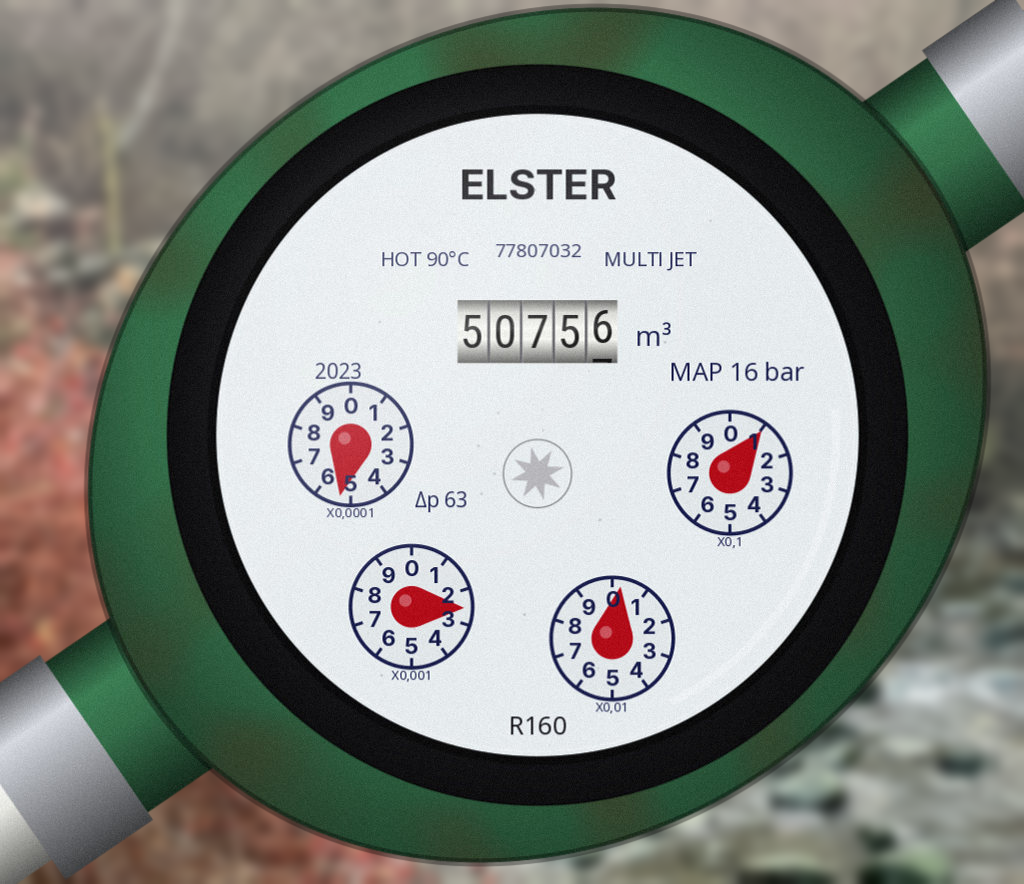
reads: {"value": 50756.1025, "unit": "m³"}
